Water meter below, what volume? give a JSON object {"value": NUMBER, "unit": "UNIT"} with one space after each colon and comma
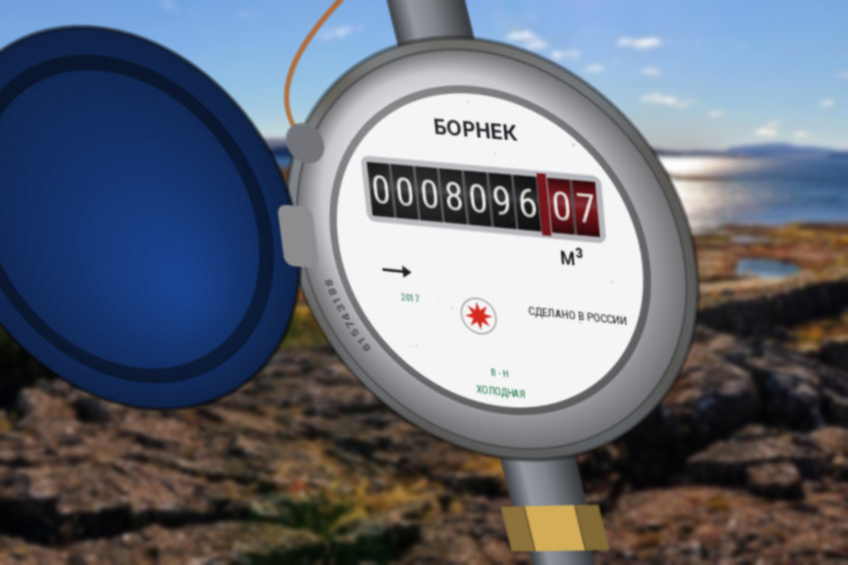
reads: {"value": 8096.07, "unit": "m³"}
